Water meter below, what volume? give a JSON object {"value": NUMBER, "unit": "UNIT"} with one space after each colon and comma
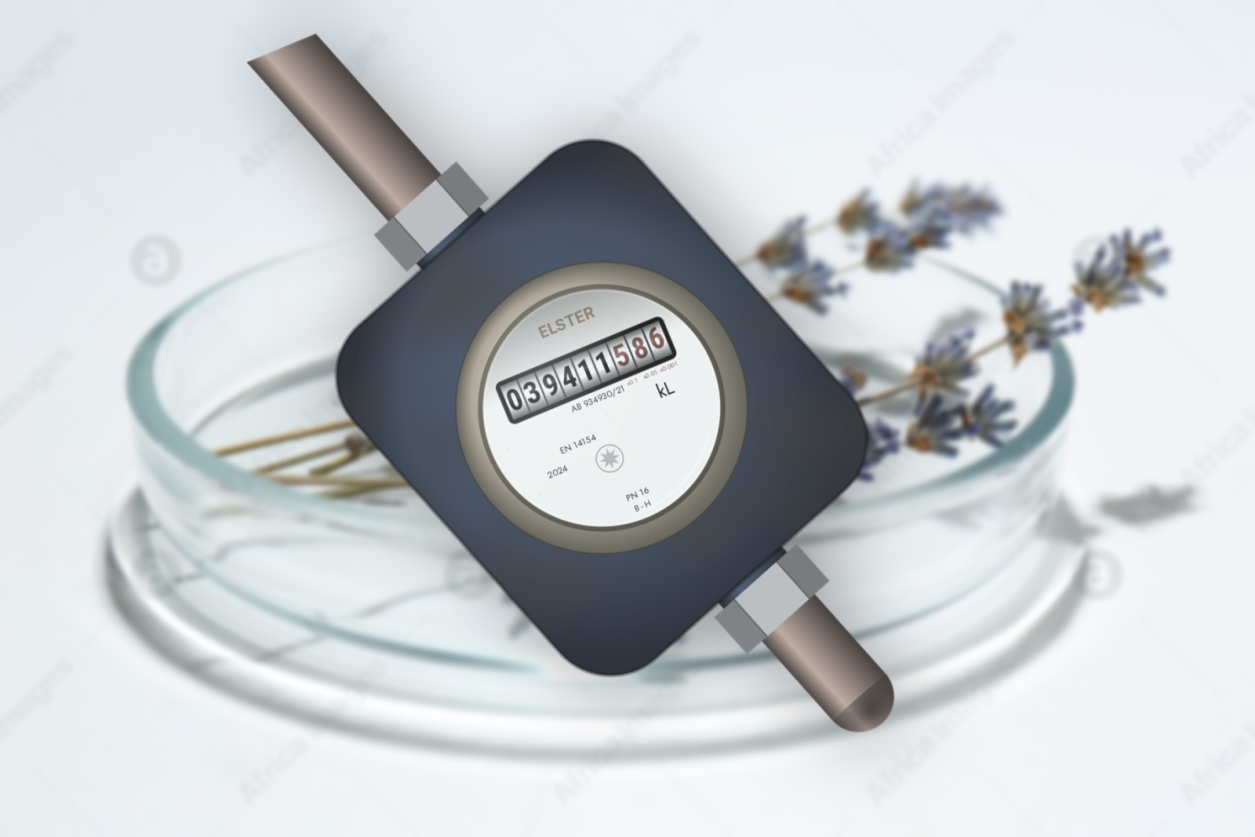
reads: {"value": 39411.586, "unit": "kL"}
